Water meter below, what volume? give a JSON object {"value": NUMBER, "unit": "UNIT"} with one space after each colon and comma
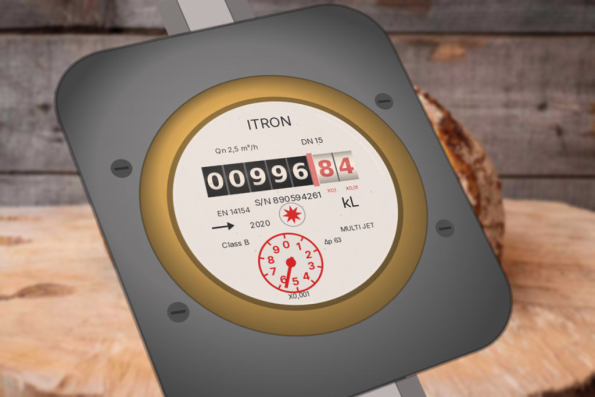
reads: {"value": 996.845, "unit": "kL"}
